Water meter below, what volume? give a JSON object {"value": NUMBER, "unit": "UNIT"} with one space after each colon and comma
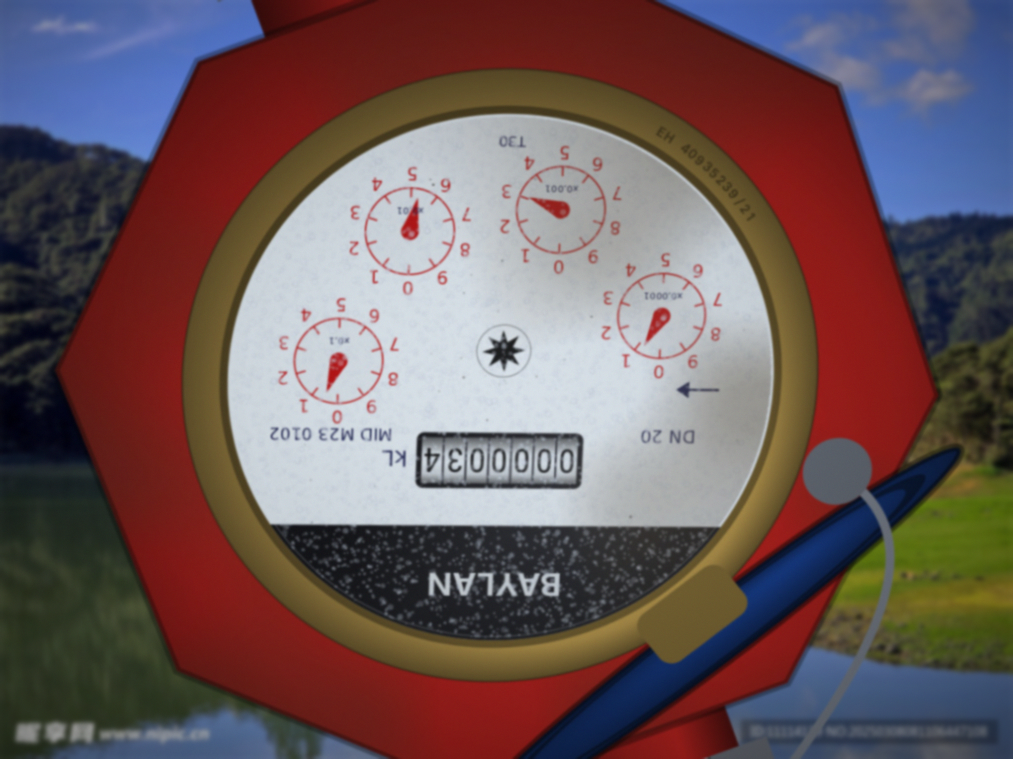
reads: {"value": 34.0530, "unit": "kL"}
